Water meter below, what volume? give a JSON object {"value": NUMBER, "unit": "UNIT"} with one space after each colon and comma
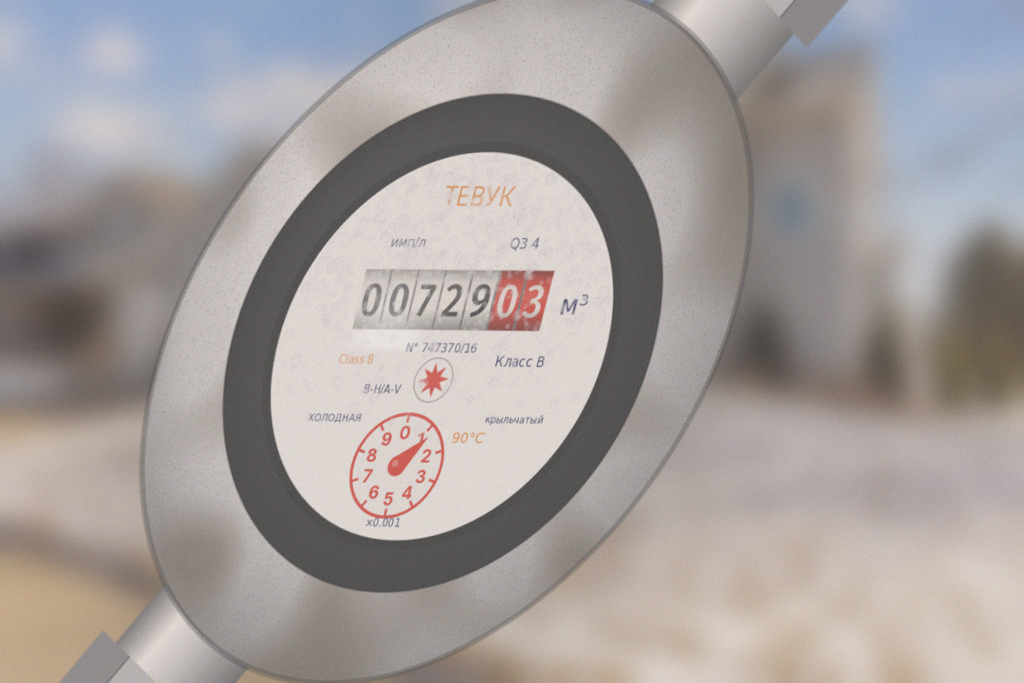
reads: {"value": 729.031, "unit": "m³"}
